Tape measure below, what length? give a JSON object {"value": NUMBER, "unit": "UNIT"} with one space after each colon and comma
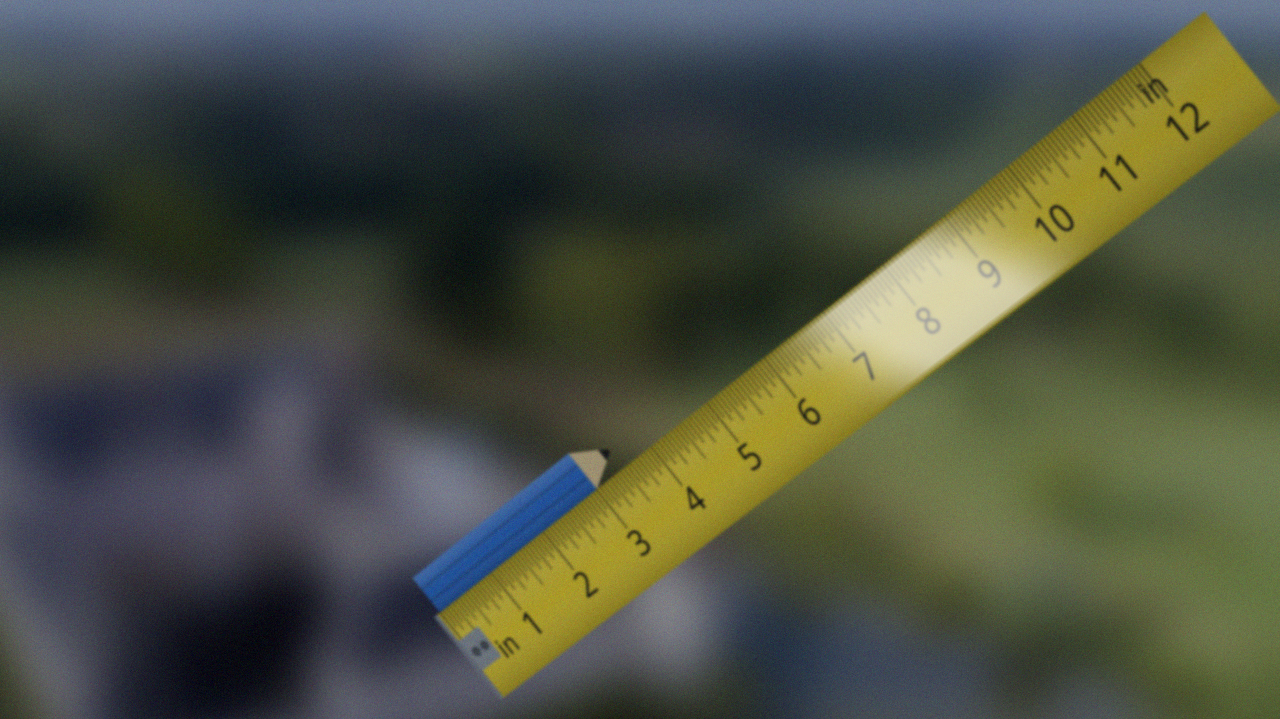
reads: {"value": 3.5, "unit": "in"}
